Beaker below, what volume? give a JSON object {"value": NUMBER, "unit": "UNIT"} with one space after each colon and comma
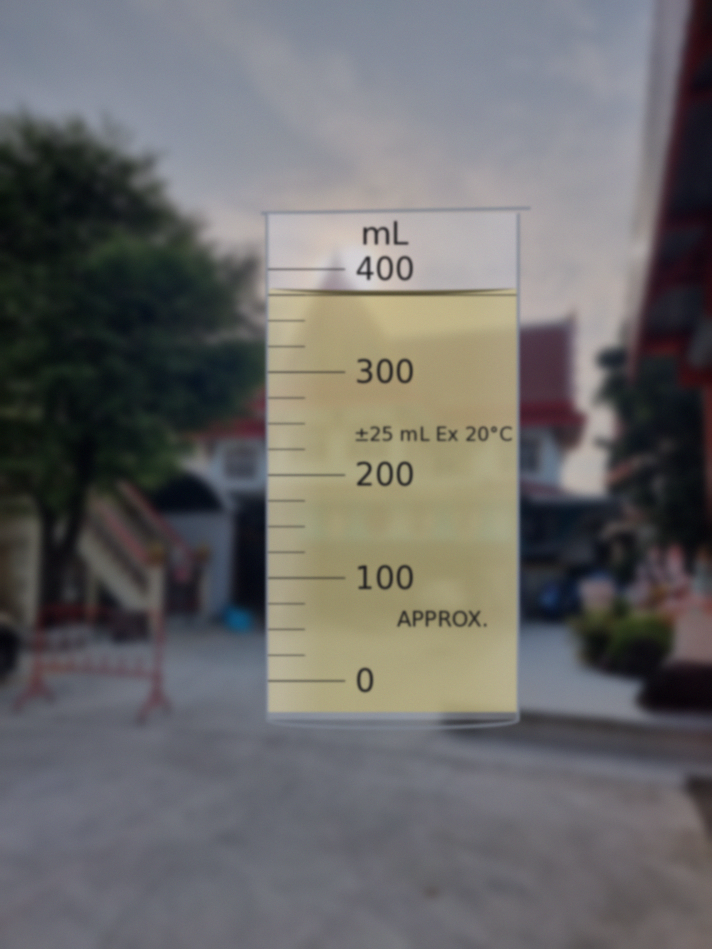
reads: {"value": 375, "unit": "mL"}
